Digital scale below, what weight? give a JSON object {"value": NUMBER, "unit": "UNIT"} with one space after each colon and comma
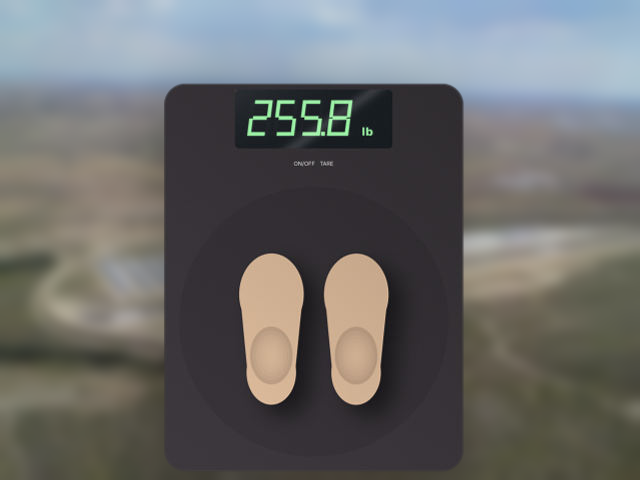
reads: {"value": 255.8, "unit": "lb"}
